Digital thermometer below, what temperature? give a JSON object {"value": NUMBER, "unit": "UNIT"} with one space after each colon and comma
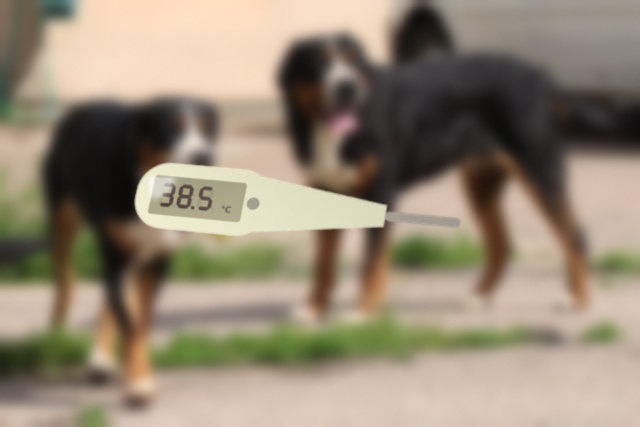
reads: {"value": 38.5, "unit": "°C"}
